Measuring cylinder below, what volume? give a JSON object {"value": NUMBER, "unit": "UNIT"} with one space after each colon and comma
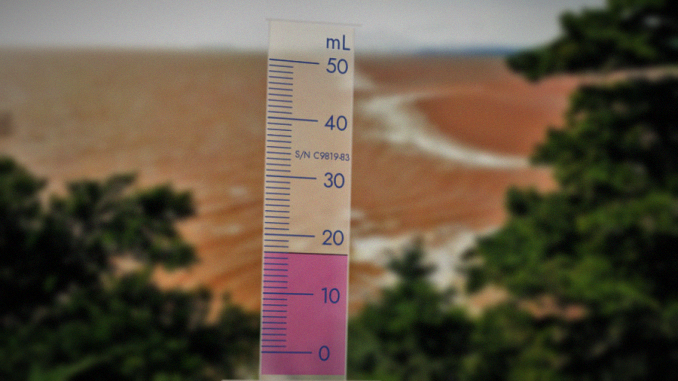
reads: {"value": 17, "unit": "mL"}
